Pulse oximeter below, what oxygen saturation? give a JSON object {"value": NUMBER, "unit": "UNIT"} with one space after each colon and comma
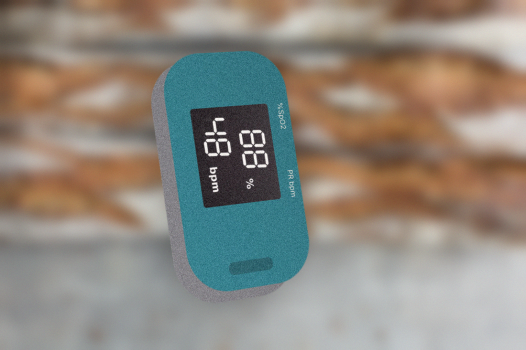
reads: {"value": 88, "unit": "%"}
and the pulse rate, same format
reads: {"value": 48, "unit": "bpm"}
